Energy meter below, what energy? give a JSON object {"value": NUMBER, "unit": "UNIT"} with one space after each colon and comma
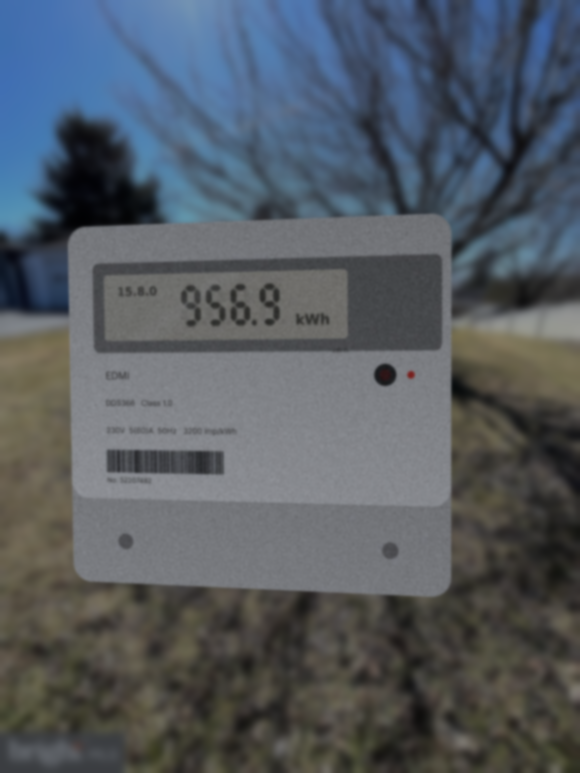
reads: {"value": 956.9, "unit": "kWh"}
